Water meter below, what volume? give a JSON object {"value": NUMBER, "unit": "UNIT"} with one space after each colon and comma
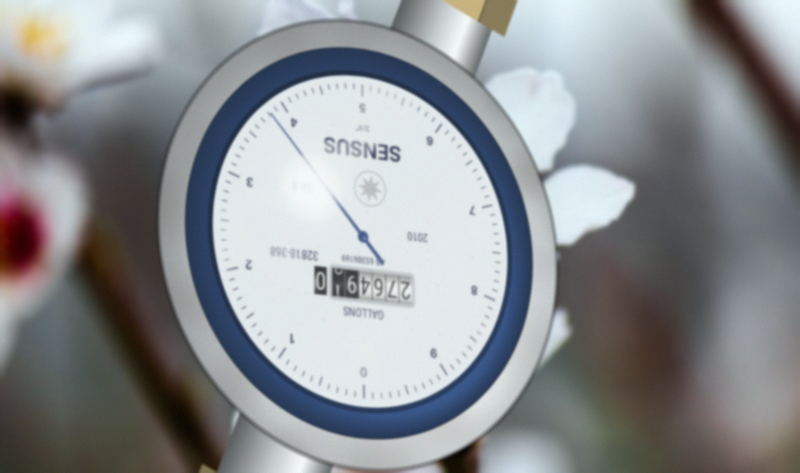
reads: {"value": 2764913.8, "unit": "gal"}
